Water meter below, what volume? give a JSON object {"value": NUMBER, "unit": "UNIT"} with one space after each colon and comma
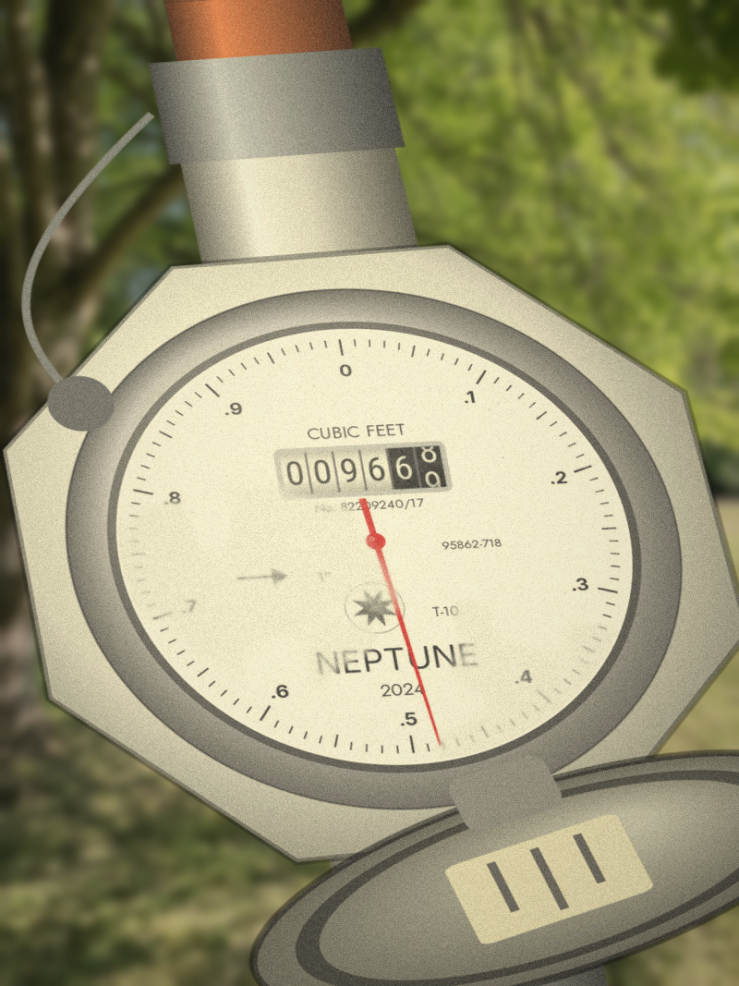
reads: {"value": 9668.48, "unit": "ft³"}
